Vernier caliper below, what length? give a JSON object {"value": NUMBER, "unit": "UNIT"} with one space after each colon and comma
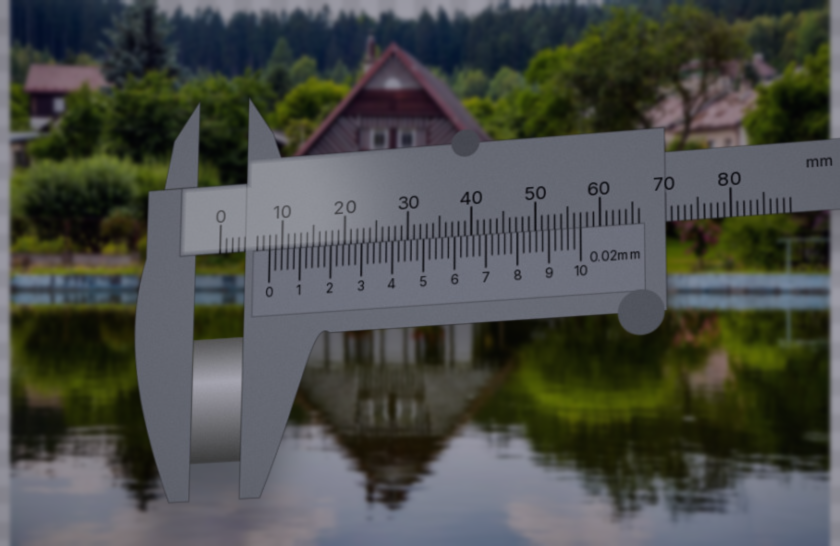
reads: {"value": 8.0, "unit": "mm"}
